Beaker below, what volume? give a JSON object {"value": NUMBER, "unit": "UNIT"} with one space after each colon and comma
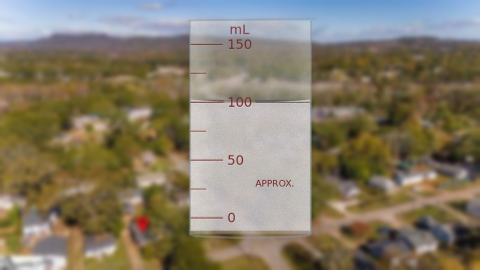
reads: {"value": 100, "unit": "mL"}
